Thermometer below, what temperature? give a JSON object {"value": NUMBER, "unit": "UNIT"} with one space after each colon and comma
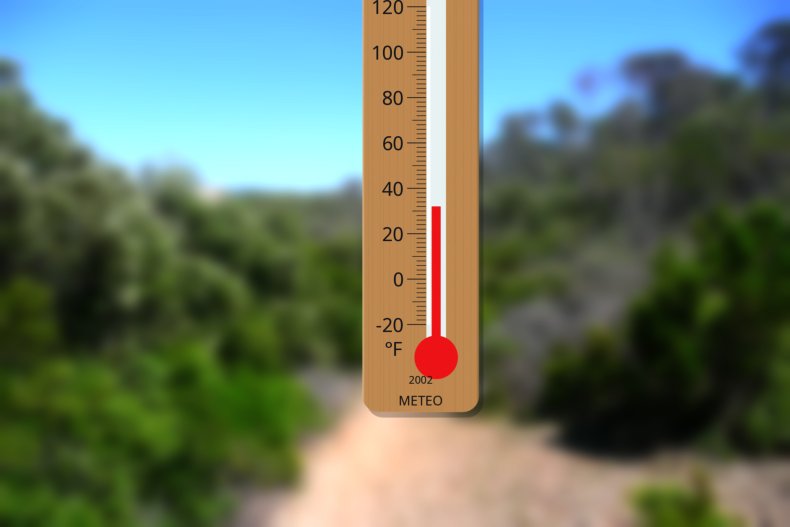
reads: {"value": 32, "unit": "°F"}
